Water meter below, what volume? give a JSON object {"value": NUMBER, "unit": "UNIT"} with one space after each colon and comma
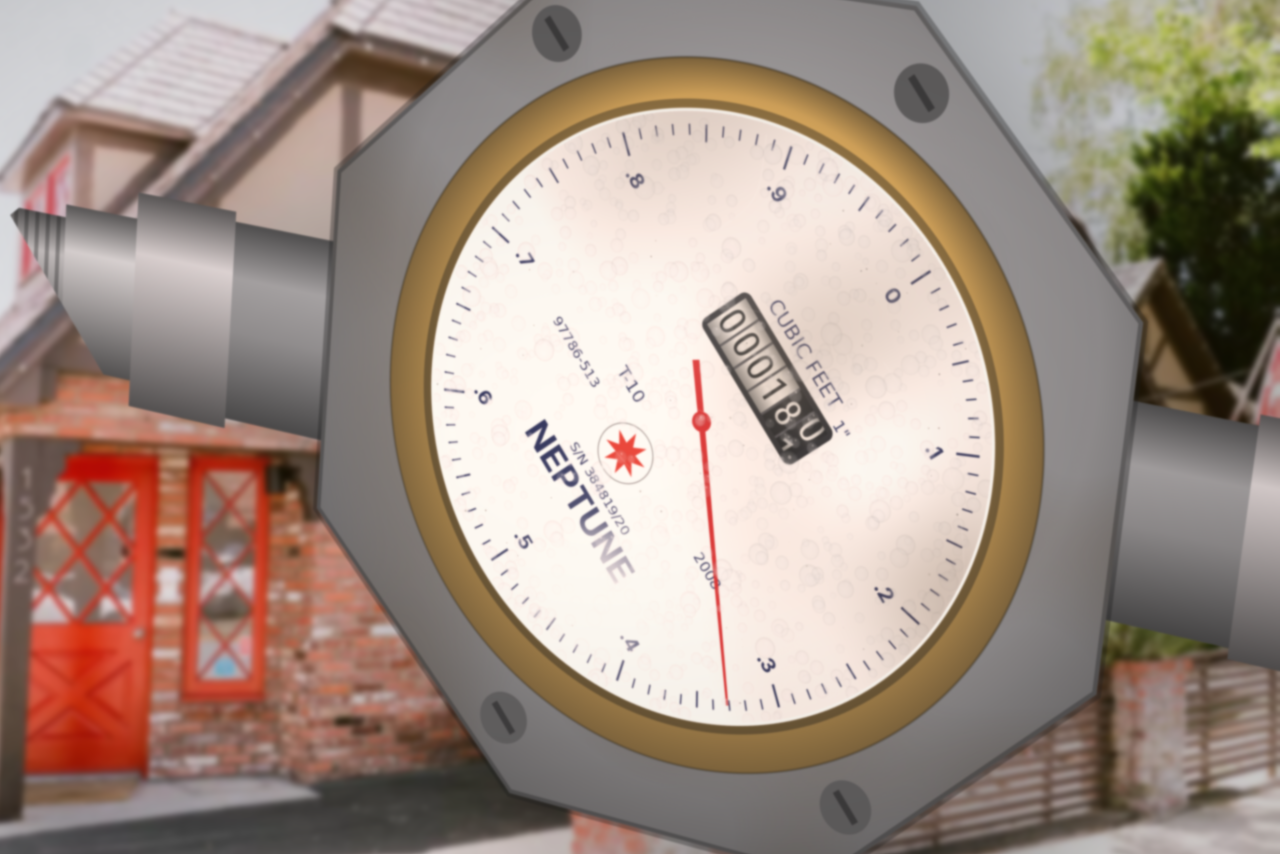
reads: {"value": 180.33, "unit": "ft³"}
